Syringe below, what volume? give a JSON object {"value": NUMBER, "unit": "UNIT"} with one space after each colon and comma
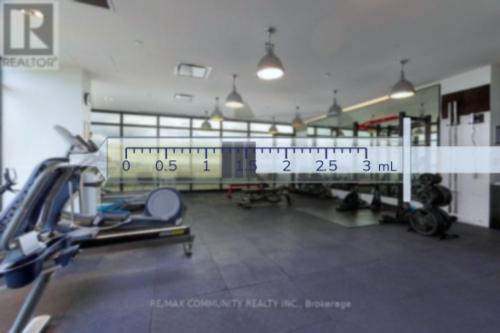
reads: {"value": 1.2, "unit": "mL"}
